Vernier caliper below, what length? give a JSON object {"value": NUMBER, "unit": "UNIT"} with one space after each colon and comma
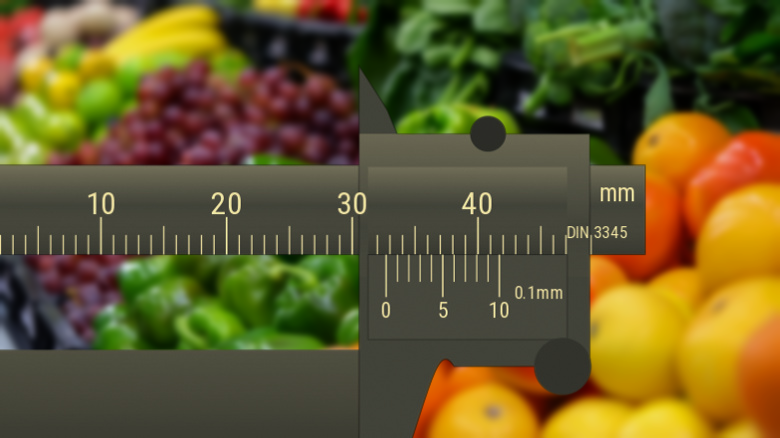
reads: {"value": 32.7, "unit": "mm"}
